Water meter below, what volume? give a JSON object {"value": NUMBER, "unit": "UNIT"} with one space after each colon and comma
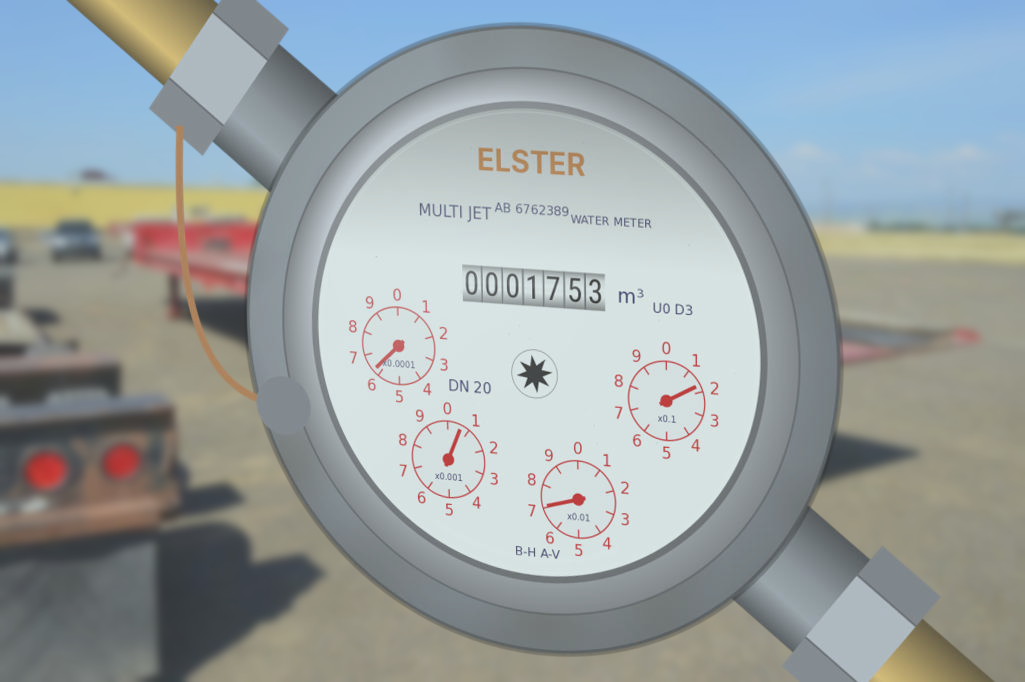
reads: {"value": 1753.1706, "unit": "m³"}
